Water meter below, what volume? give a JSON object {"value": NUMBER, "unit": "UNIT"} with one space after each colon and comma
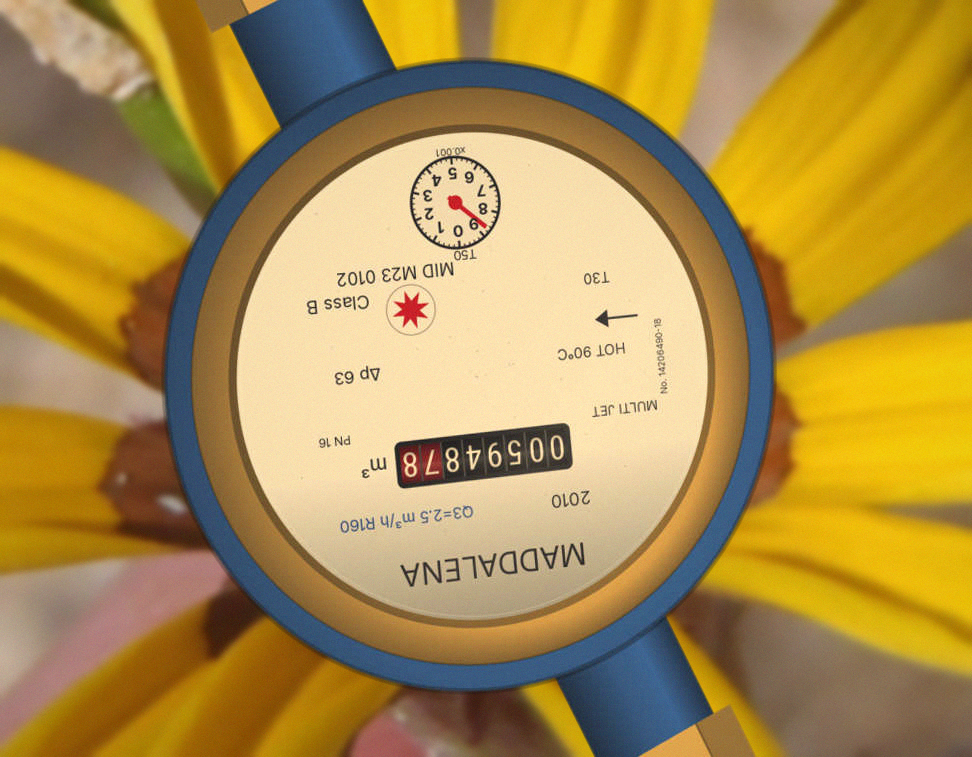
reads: {"value": 5948.788, "unit": "m³"}
